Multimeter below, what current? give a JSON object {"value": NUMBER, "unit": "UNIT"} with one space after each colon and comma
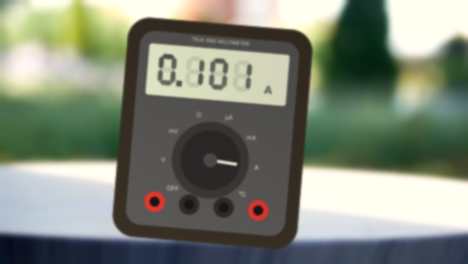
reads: {"value": 0.101, "unit": "A"}
